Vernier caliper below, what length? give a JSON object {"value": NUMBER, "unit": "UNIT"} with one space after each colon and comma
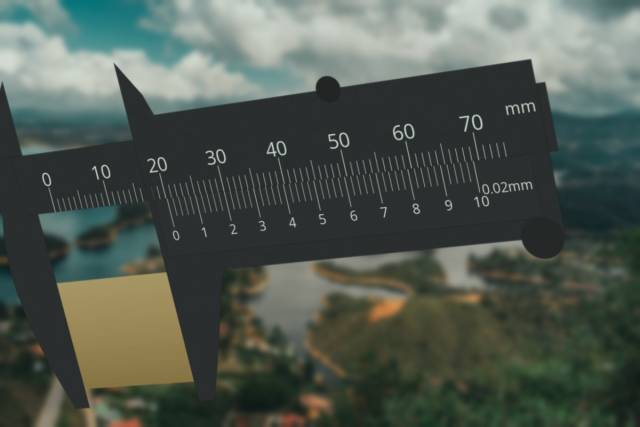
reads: {"value": 20.2, "unit": "mm"}
